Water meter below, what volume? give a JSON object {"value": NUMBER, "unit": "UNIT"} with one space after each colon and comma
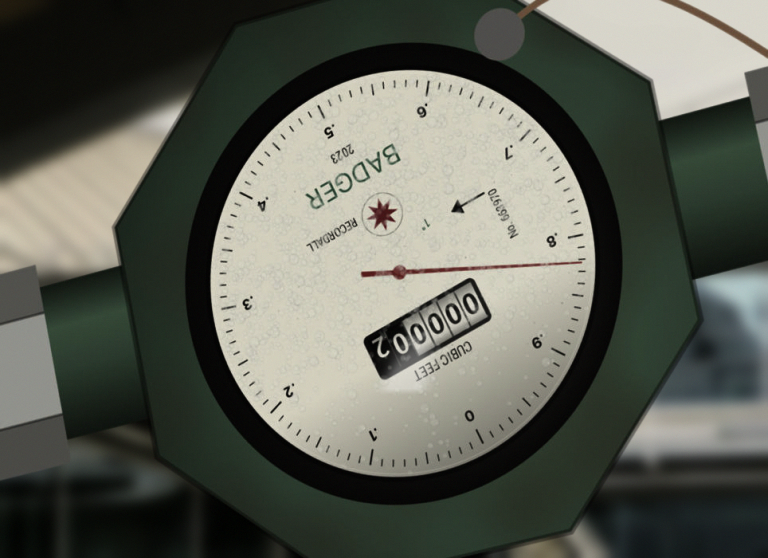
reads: {"value": 1.82, "unit": "ft³"}
